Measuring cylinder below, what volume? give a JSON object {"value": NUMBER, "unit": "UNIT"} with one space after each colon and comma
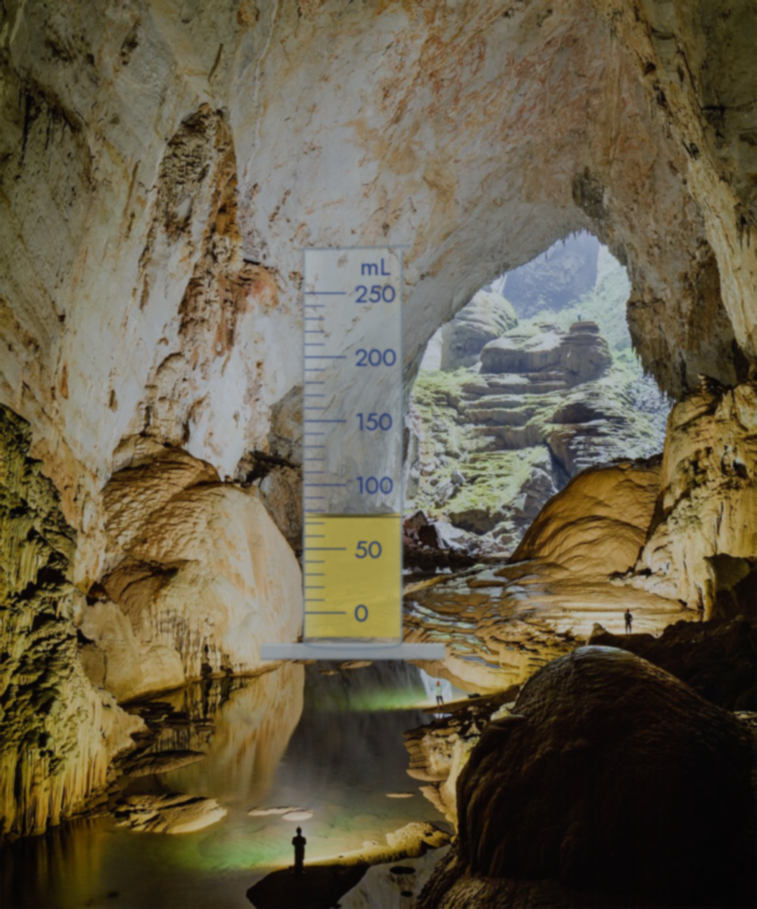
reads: {"value": 75, "unit": "mL"}
